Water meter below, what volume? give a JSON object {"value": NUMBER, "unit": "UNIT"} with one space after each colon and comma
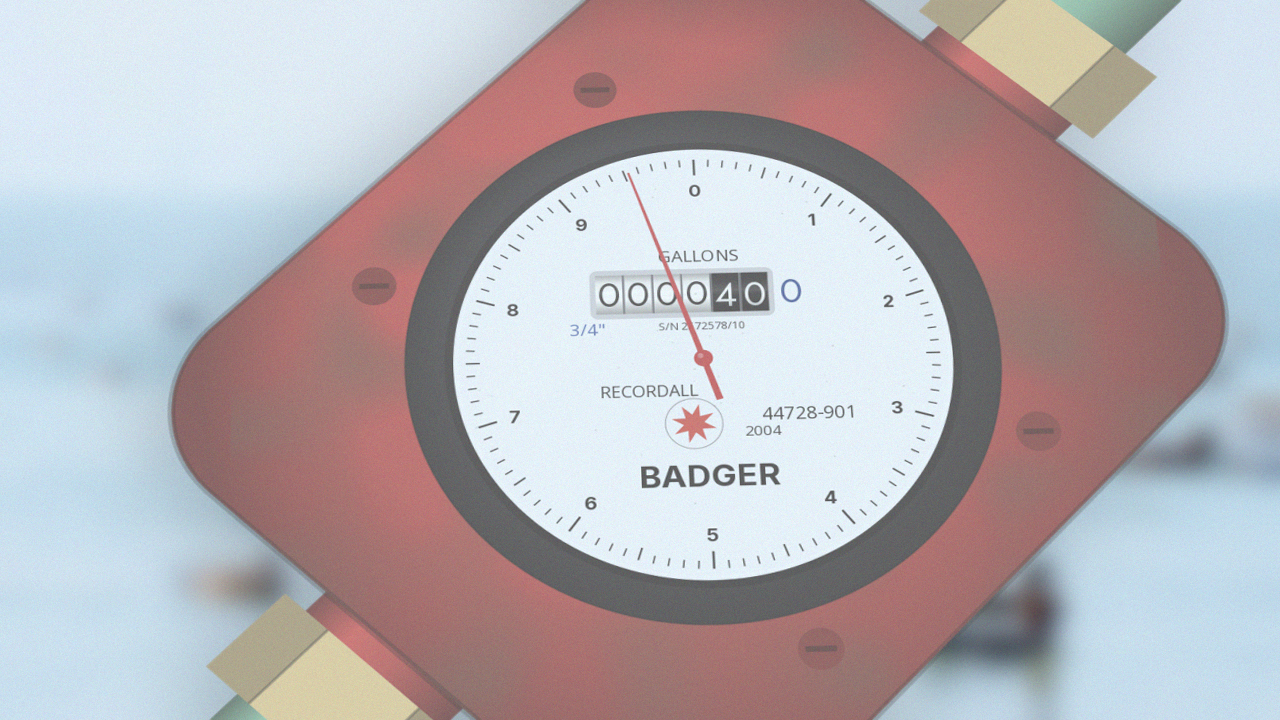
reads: {"value": 399.5, "unit": "gal"}
